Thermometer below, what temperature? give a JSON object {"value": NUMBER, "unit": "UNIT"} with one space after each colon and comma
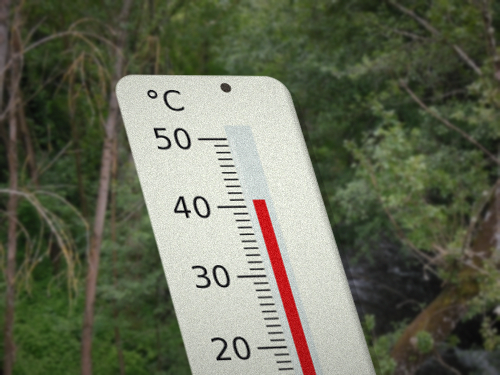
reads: {"value": 41, "unit": "°C"}
